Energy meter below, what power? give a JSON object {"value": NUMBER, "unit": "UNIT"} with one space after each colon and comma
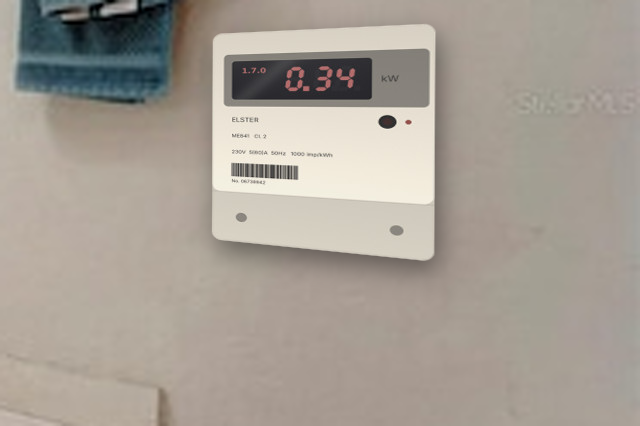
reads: {"value": 0.34, "unit": "kW"}
